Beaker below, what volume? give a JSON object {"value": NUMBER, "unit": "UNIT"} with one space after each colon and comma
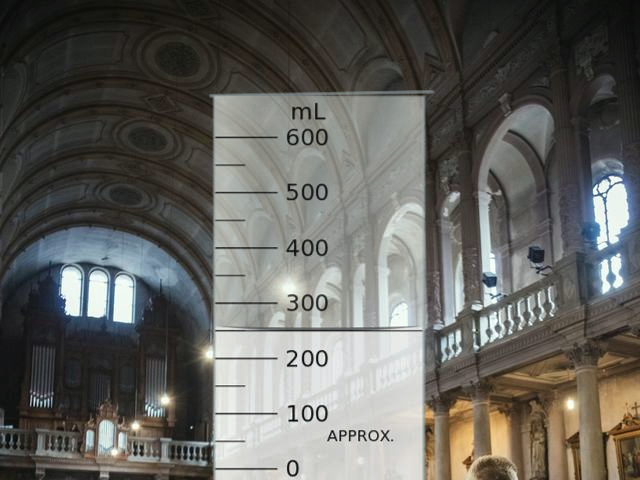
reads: {"value": 250, "unit": "mL"}
